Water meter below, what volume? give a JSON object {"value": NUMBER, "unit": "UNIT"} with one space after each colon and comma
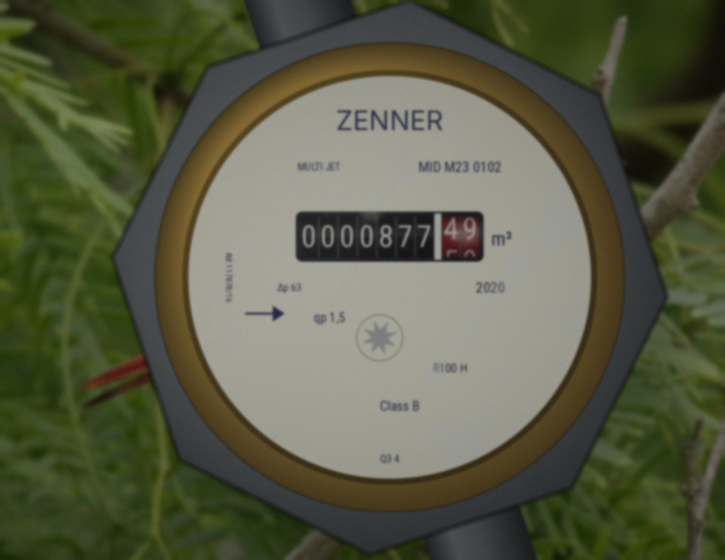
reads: {"value": 877.49, "unit": "m³"}
